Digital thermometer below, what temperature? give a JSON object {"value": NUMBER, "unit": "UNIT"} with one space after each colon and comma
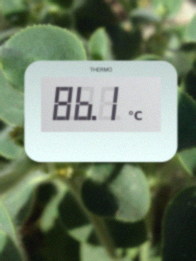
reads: {"value": 86.1, "unit": "°C"}
